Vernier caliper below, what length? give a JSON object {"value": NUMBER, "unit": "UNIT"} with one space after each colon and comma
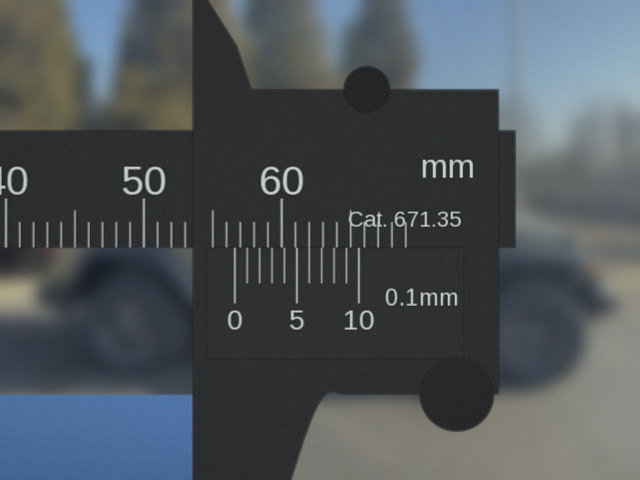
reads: {"value": 56.6, "unit": "mm"}
